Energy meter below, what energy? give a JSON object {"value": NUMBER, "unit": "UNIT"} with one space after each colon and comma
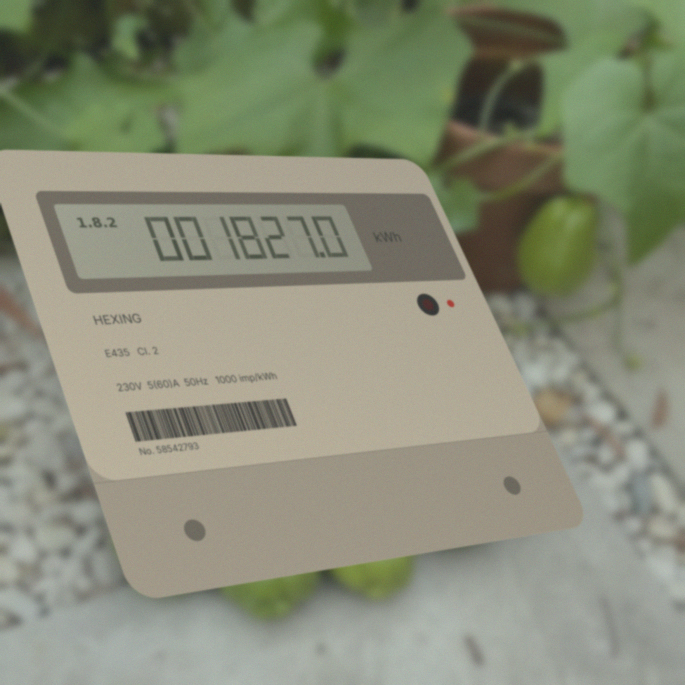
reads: {"value": 1827.0, "unit": "kWh"}
